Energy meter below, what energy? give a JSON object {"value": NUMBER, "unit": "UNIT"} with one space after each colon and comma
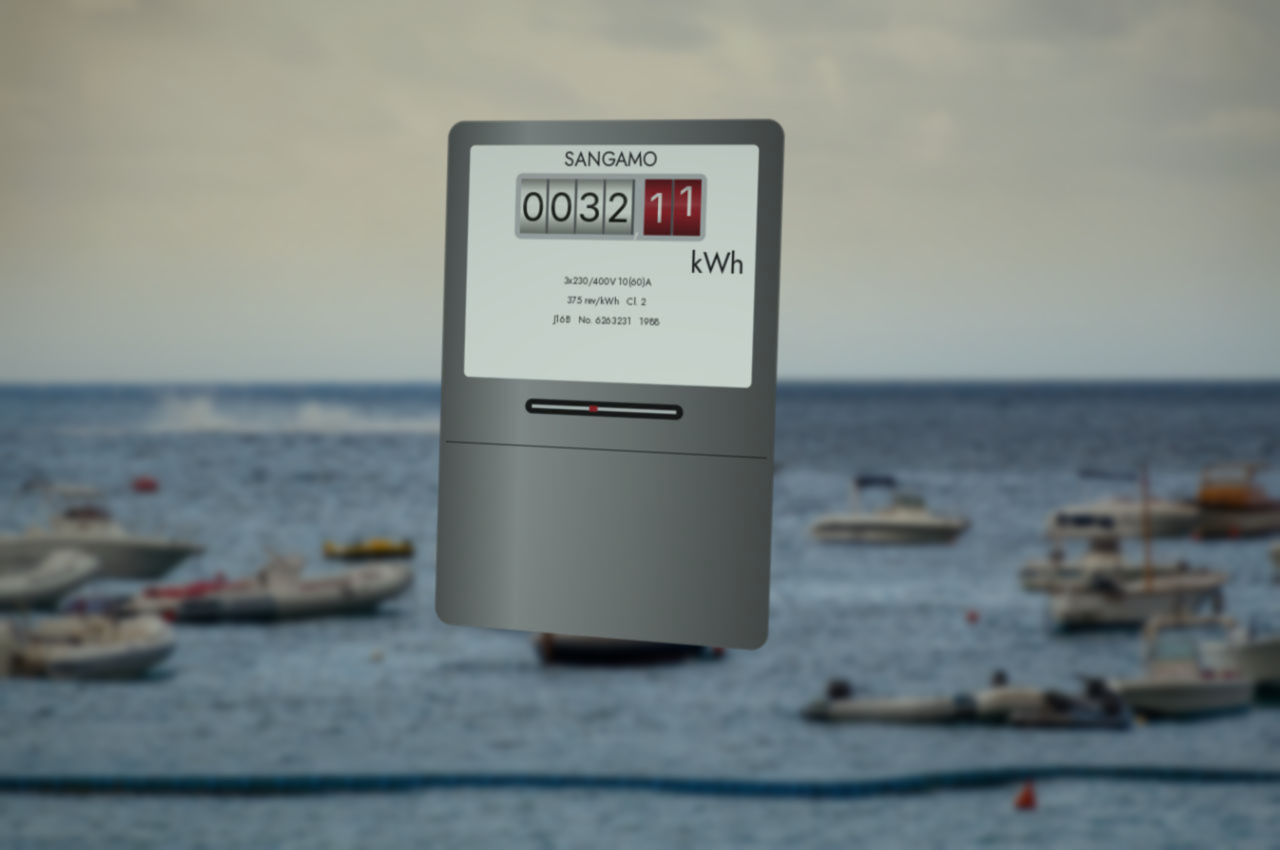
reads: {"value": 32.11, "unit": "kWh"}
